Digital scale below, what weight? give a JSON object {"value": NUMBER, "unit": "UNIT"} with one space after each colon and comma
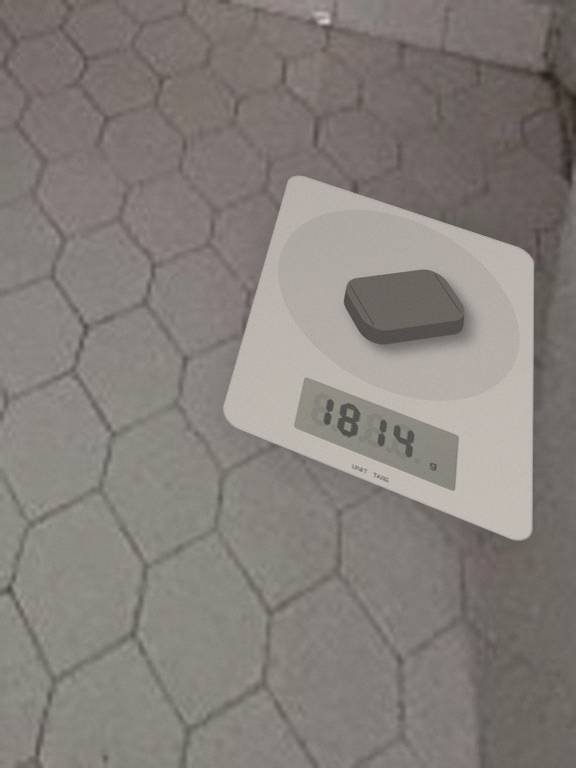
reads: {"value": 1814, "unit": "g"}
